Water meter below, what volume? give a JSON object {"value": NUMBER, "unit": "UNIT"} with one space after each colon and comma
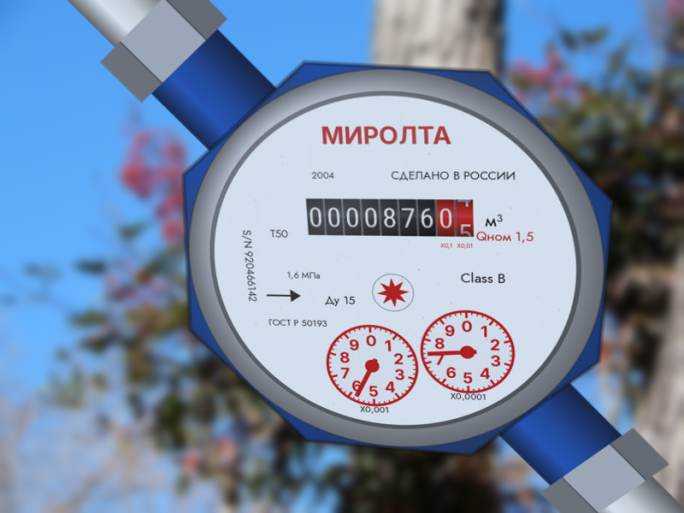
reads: {"value": 876.0457, "unit": "m³"}
